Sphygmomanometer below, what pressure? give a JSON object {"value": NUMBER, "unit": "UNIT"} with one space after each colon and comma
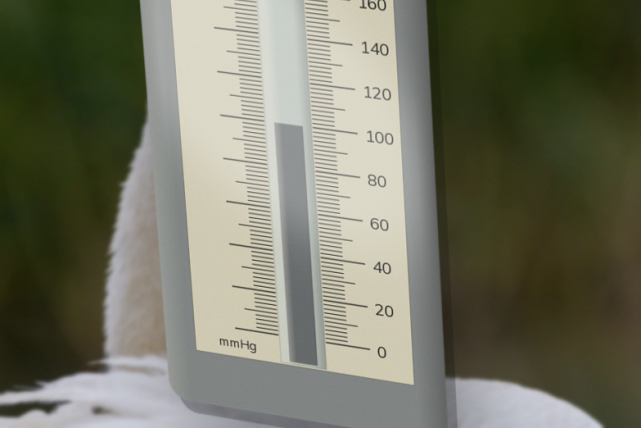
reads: {"value": 100, "unit": "mmHg"}
